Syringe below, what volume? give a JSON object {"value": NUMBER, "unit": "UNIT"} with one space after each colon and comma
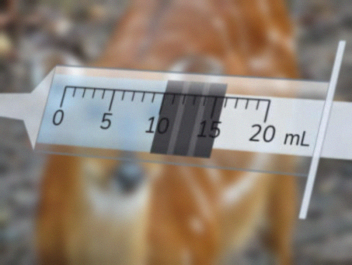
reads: {"value": 10, "unit": "mL"}
